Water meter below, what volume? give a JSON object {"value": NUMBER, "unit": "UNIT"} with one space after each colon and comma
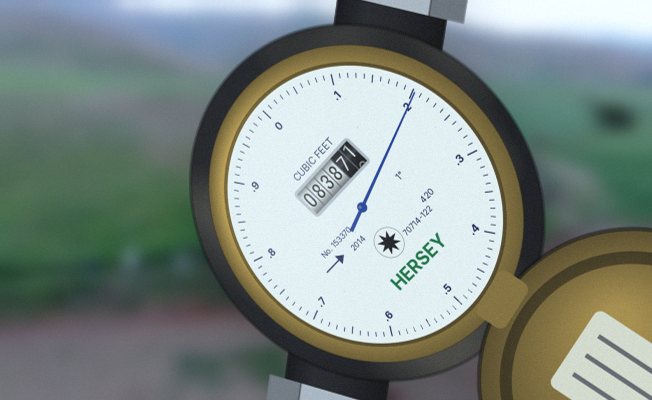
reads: {"value": 83871.20, "unit": "ft³"}
